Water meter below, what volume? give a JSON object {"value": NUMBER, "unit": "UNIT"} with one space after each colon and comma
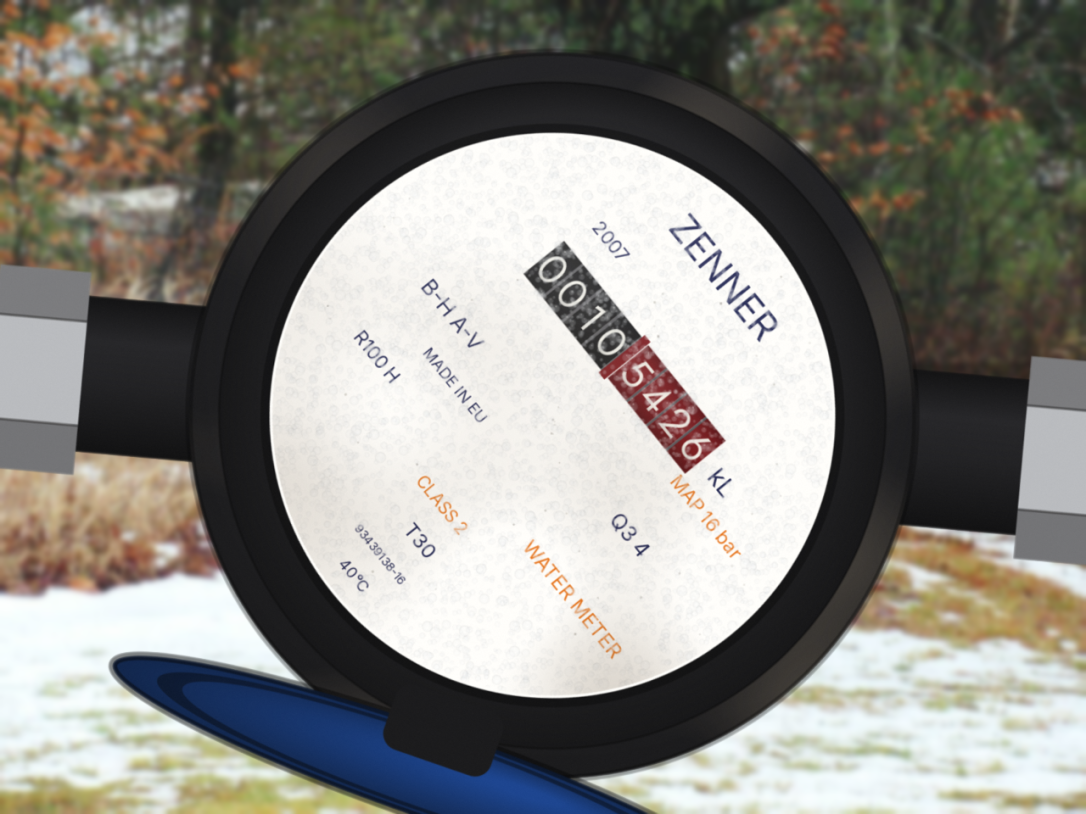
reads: {"value": 10.5426, "unit": "kL"}
